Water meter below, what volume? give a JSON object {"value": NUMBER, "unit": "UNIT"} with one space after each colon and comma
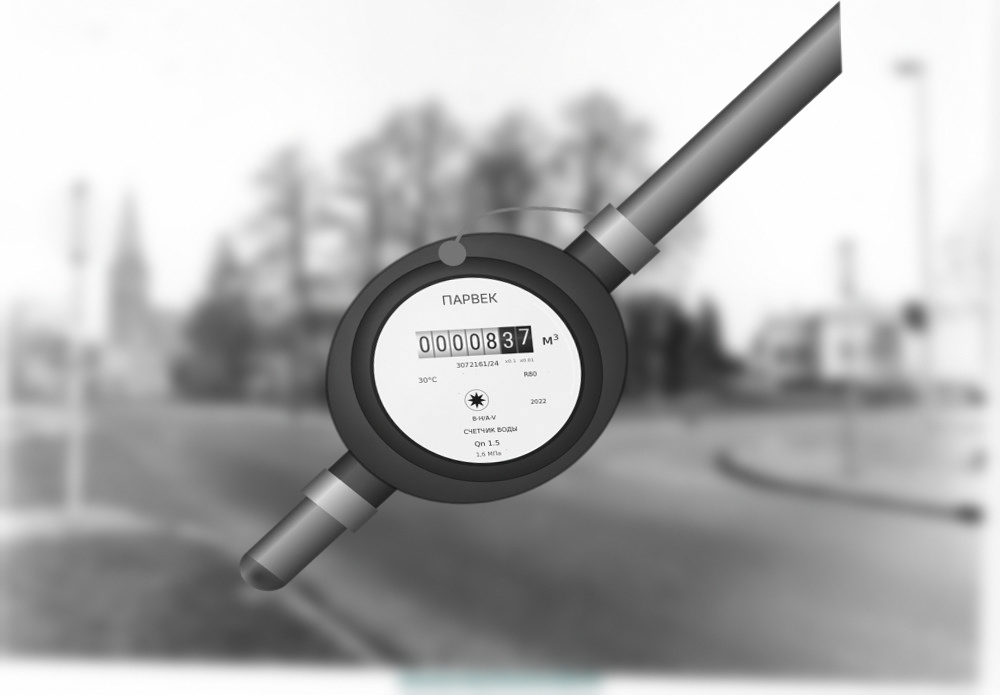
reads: {"value": 8.37, "unit": "m³"}
